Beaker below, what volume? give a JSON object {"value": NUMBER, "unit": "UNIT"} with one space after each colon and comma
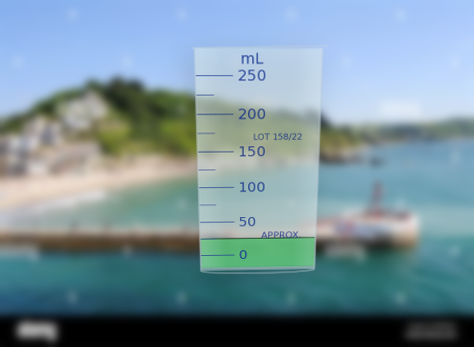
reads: {"value": 25, "unit": "mL"}
